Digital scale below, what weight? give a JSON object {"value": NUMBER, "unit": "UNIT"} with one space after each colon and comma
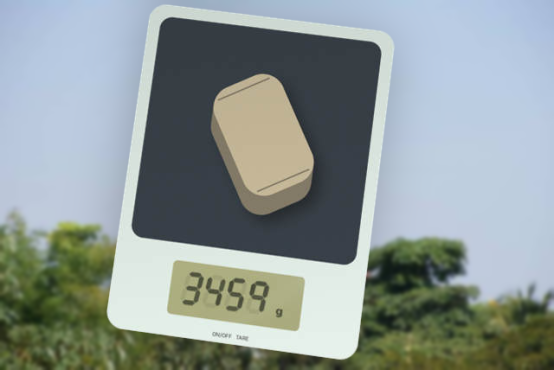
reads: {"value": 3459, "unit": "g"}
